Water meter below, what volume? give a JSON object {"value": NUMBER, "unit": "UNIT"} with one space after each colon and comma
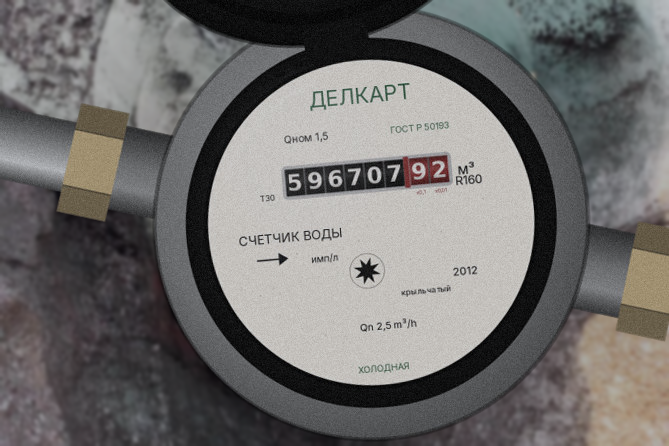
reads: {"value": 596707.92, "unit": "m³"}
